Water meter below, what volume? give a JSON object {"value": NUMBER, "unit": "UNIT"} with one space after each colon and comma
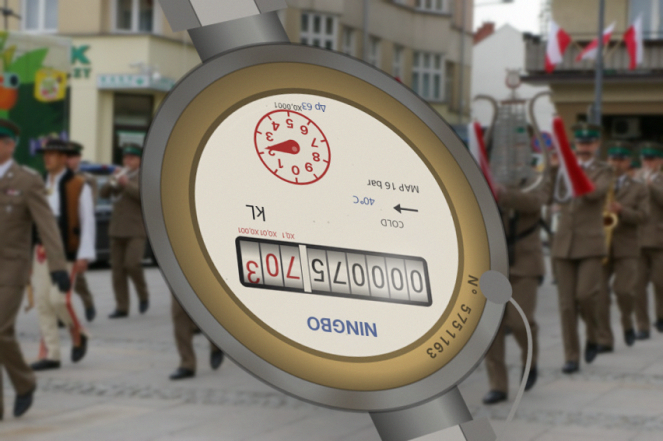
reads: {"value": 75.7032, "unit": "kL"}
